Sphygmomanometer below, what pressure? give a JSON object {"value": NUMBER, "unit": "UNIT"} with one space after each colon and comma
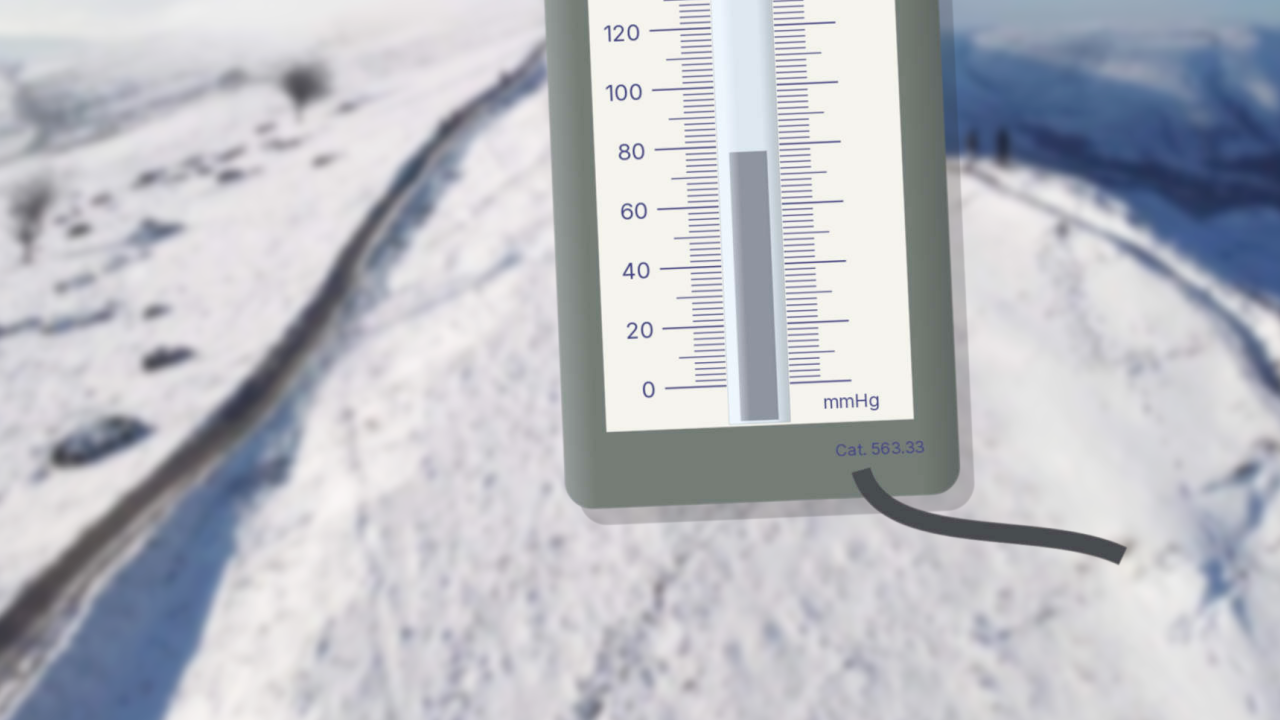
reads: {"value": 78, "unit": "mmHg"}
